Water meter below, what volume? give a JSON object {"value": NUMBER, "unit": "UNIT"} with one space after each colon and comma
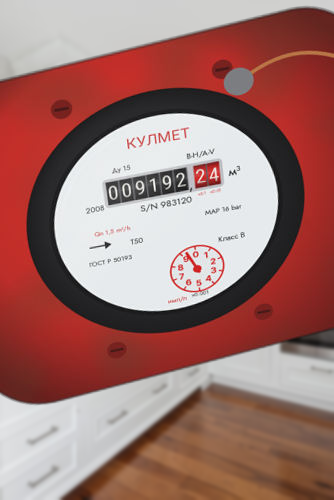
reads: {"value": 9192.239, "unit": "m³"}
